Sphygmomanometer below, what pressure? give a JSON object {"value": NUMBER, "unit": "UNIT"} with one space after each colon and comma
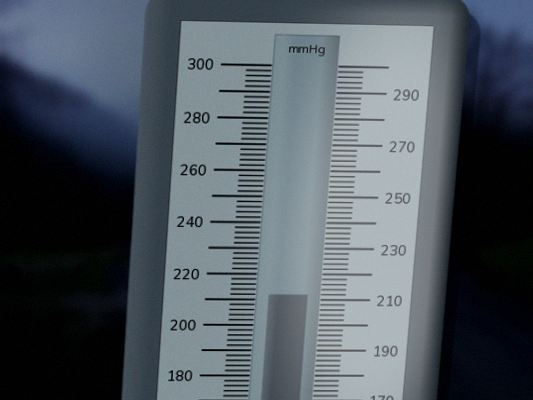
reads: {"value": 212, "unit": "mmHg"}
